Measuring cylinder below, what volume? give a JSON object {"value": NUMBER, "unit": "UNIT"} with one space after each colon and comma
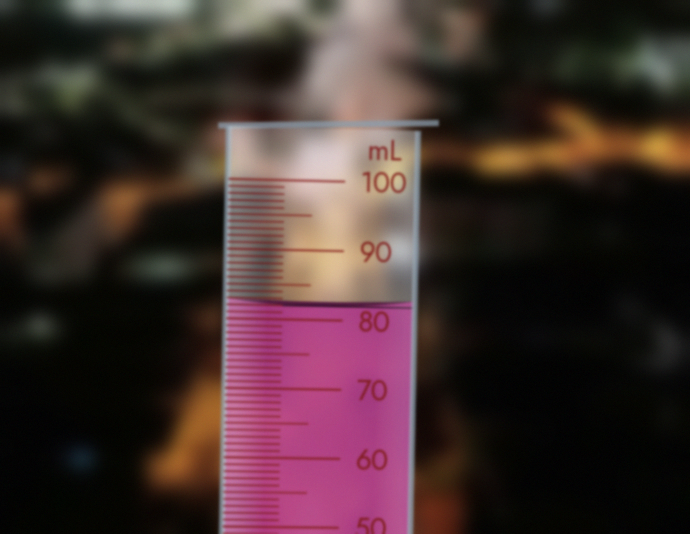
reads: {"value": 82, "unit": "mL"}
